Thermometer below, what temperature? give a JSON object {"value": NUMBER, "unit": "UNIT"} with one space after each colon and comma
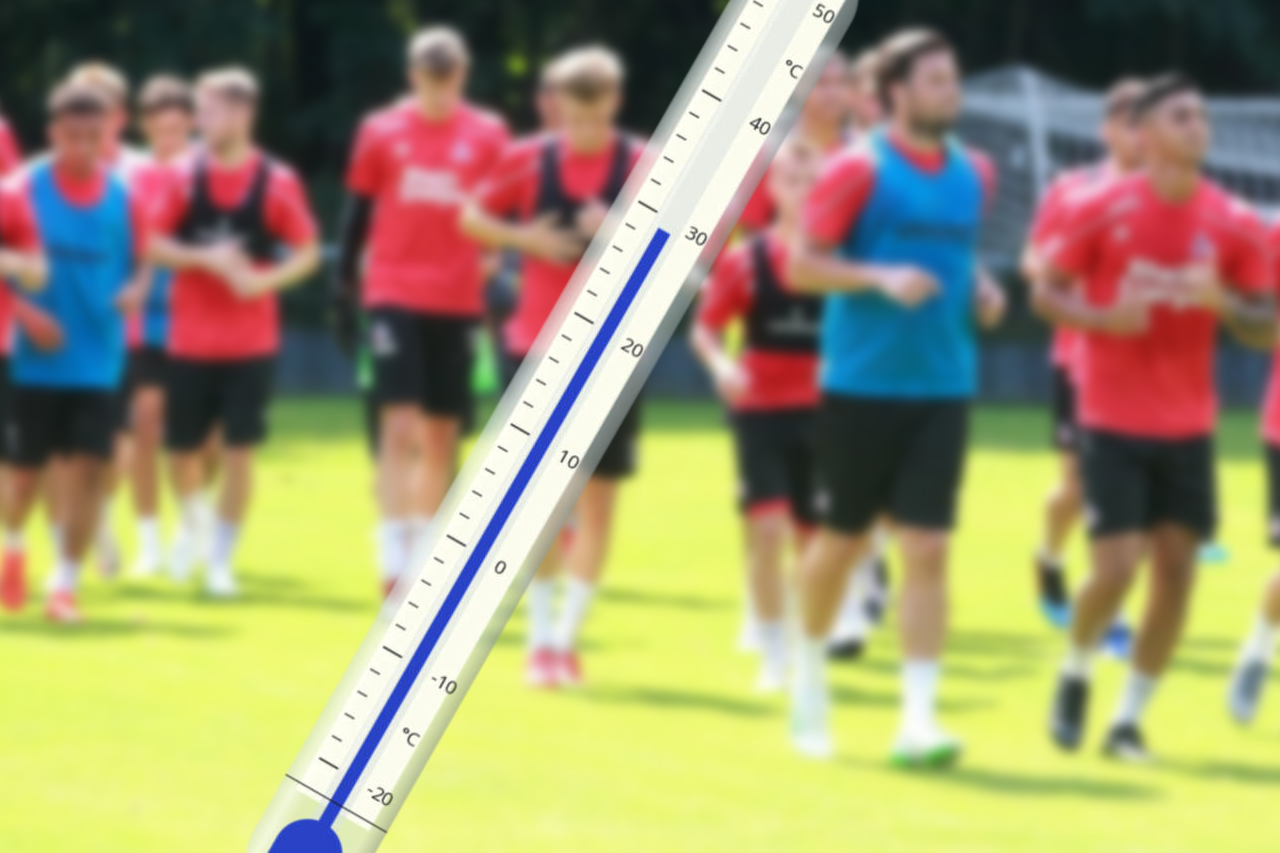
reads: {"value": 29, "unit": "°C"}
